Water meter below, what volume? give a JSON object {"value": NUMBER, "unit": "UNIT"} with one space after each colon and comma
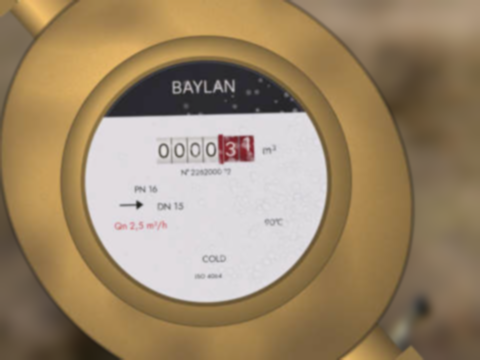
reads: {"value": 0.31, "unit": "m³"}
